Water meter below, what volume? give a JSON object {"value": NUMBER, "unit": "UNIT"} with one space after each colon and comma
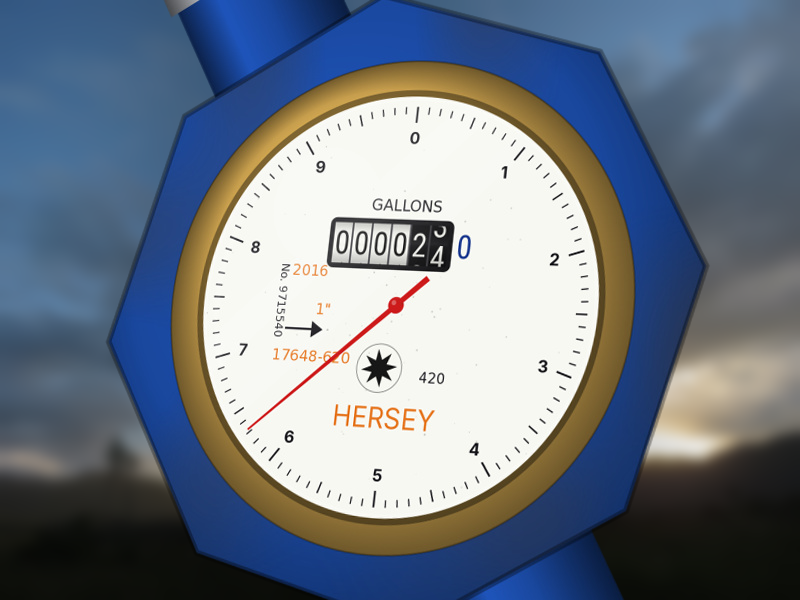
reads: {"value": 236.3, "unit": "gal"}
